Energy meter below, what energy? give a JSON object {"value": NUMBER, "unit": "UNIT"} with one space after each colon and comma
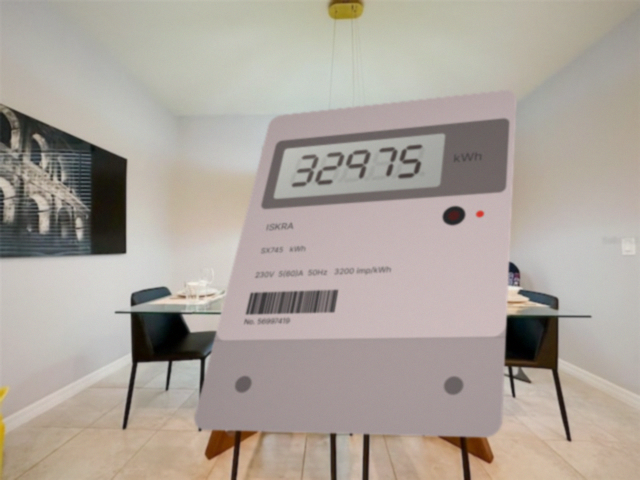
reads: {"value": 32975, "unit": "kWh"}
